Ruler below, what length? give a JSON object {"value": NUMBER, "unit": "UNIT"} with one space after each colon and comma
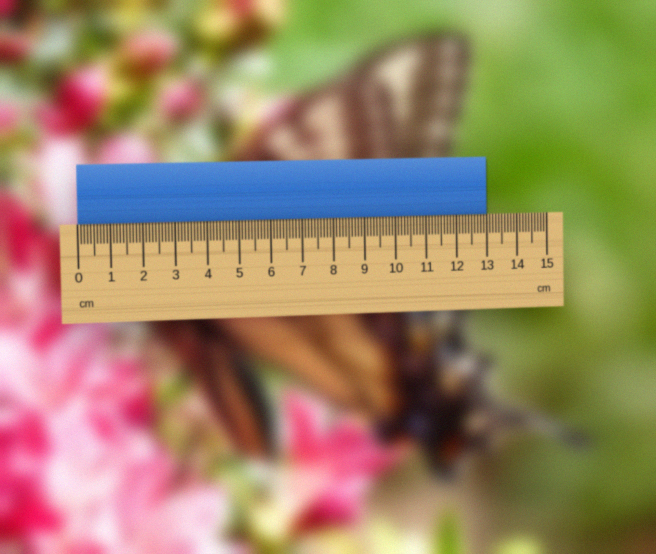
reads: {"value": 13, "unit": "cm"}
